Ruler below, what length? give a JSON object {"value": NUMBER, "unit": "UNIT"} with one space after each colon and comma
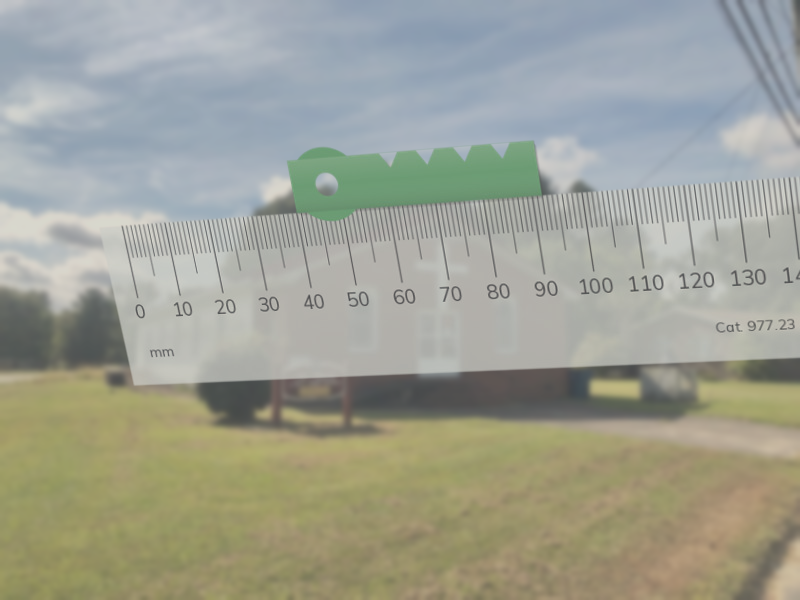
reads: {"value": 52, "unit": "mm"}
